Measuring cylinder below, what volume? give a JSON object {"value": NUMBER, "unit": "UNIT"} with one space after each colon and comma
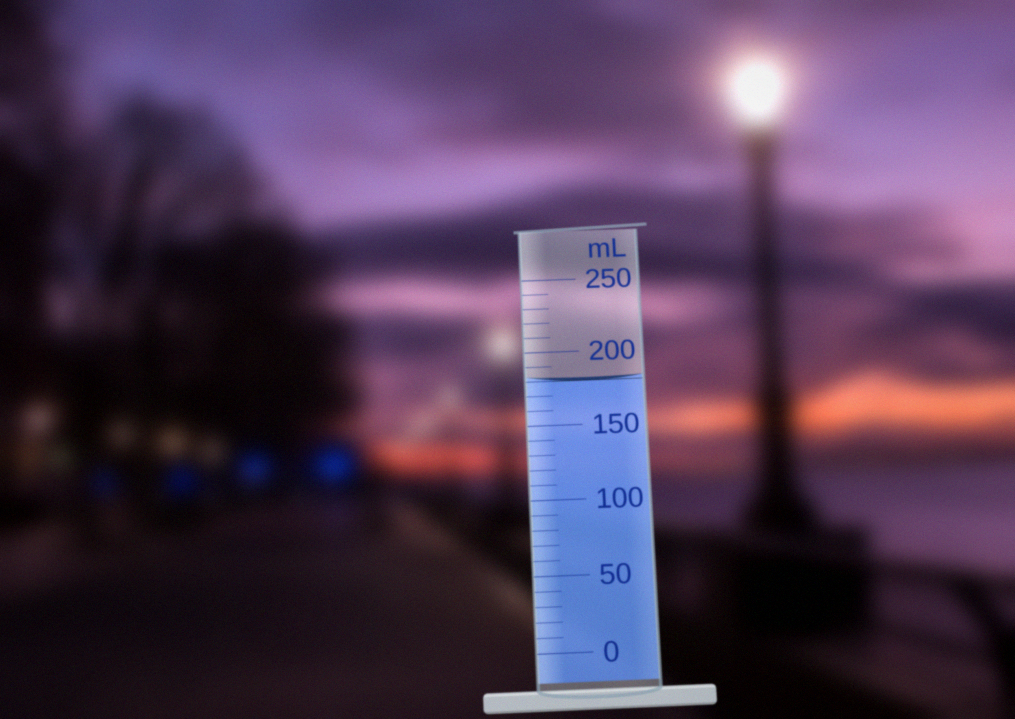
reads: {"value": 180, "unit": "mL"}
